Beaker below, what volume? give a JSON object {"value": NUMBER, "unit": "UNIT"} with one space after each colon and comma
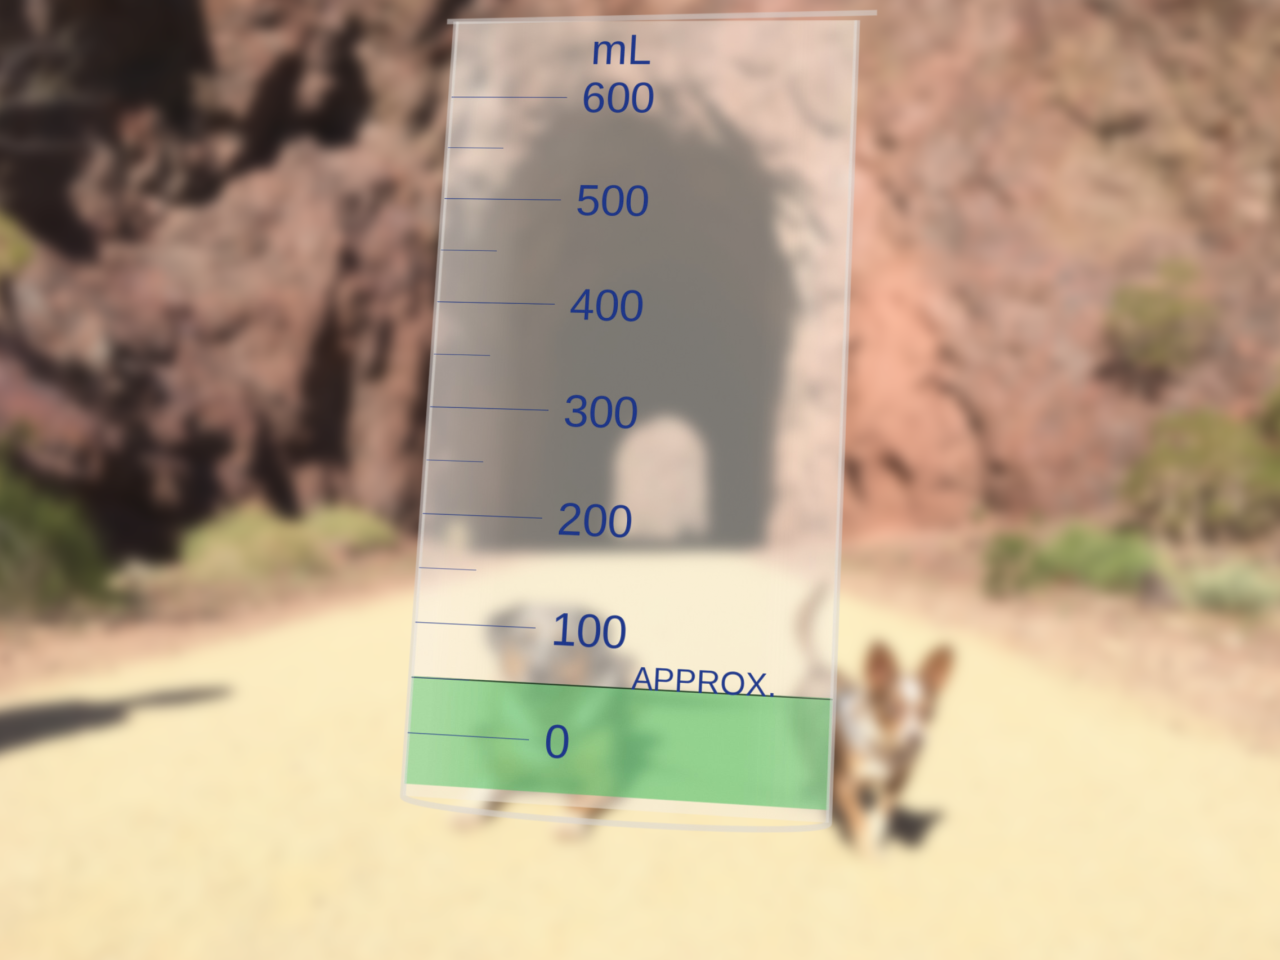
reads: {"value": 50, "unit": "mL"}
